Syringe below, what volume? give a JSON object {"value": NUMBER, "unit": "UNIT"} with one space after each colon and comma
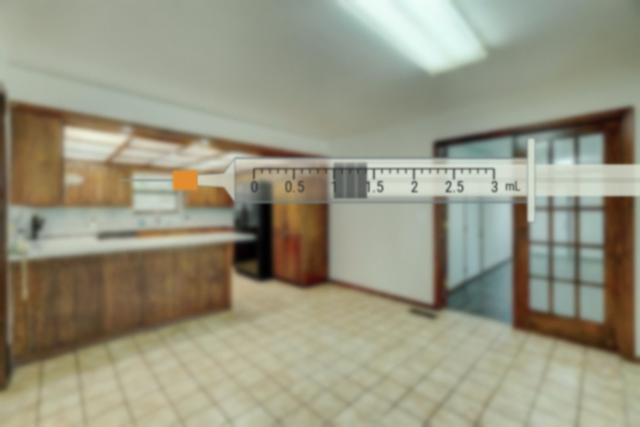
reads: {"value": 1, "unit": "mL"}
